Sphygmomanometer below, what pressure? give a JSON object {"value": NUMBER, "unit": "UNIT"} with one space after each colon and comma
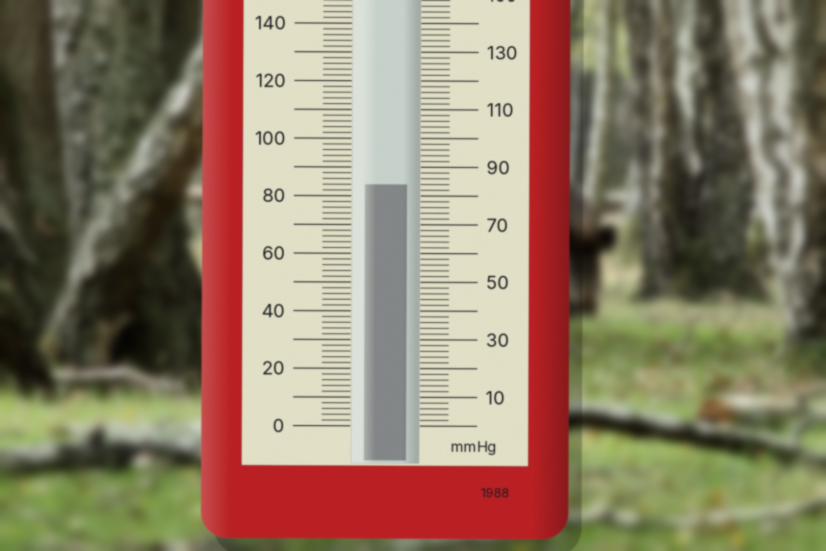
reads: {"value": 84, "unit": "mmHg"}
